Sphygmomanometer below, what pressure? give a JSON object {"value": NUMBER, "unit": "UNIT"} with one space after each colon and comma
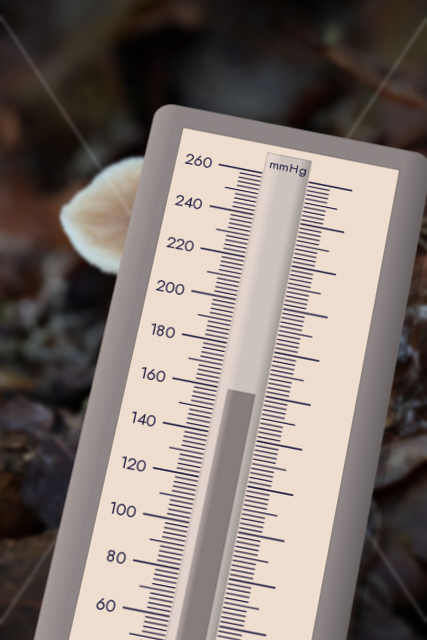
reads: {"value": 160, "unit": "mmHg"}
